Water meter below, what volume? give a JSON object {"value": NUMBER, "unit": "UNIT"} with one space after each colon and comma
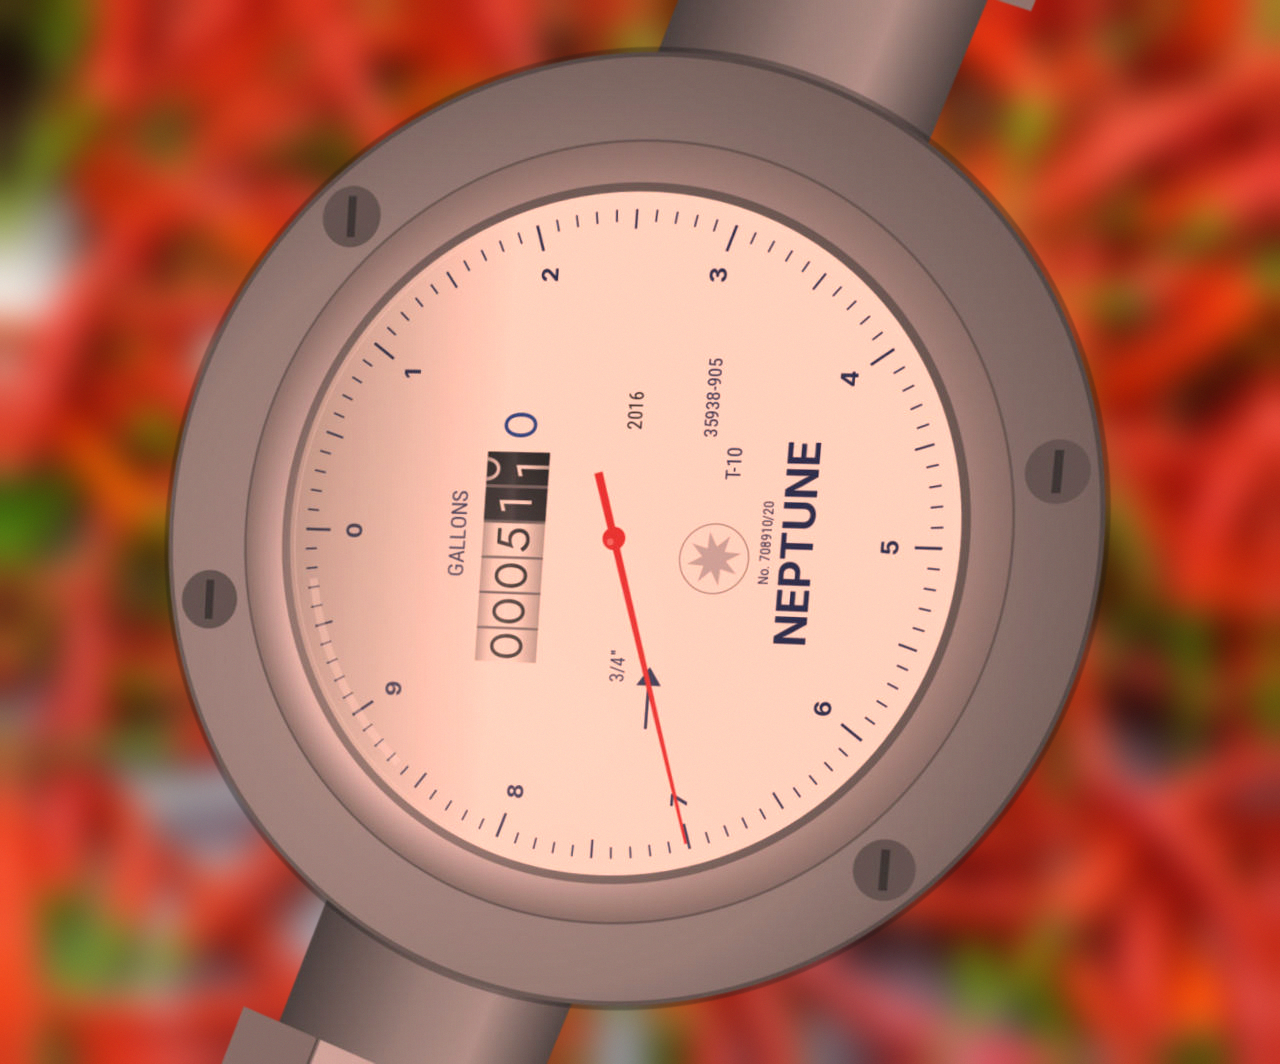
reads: {"value": 5107.0, "unit": "gal"}
